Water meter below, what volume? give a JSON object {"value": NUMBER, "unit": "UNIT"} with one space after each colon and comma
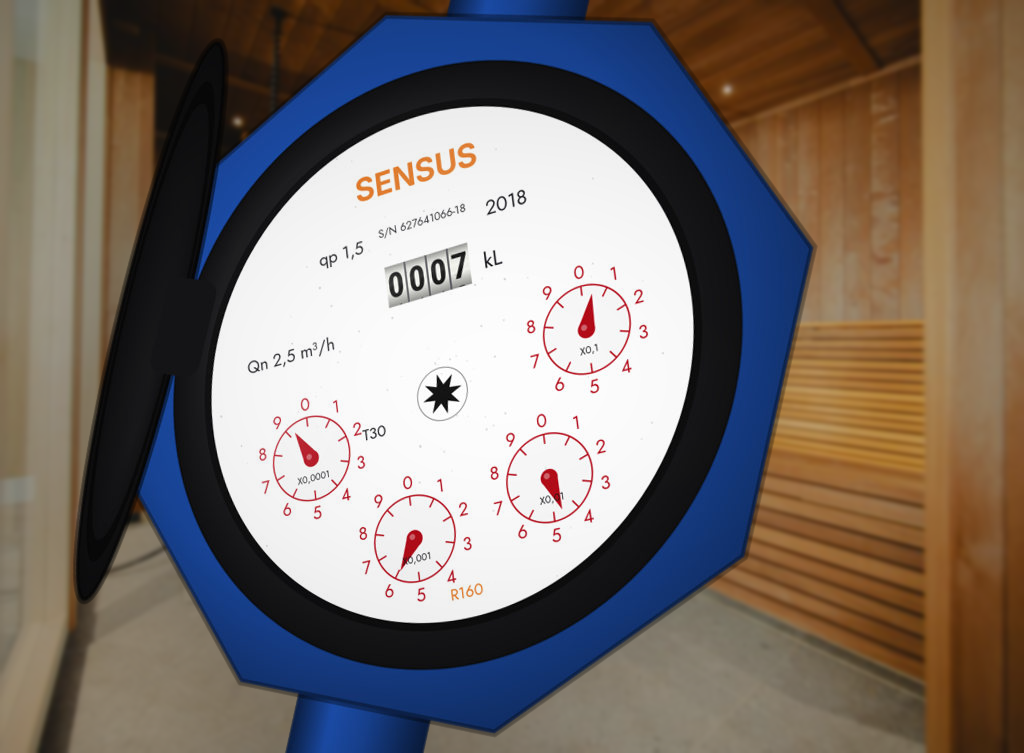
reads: {"value": 7.0459, "unit": "kL"}
